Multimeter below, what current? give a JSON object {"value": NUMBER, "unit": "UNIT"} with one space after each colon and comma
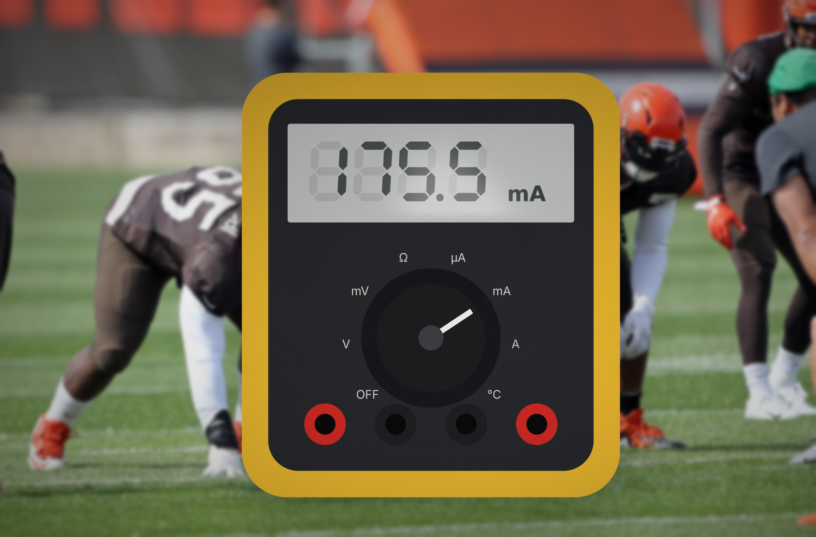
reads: {"value": 175.5, "unit": "mA"}
